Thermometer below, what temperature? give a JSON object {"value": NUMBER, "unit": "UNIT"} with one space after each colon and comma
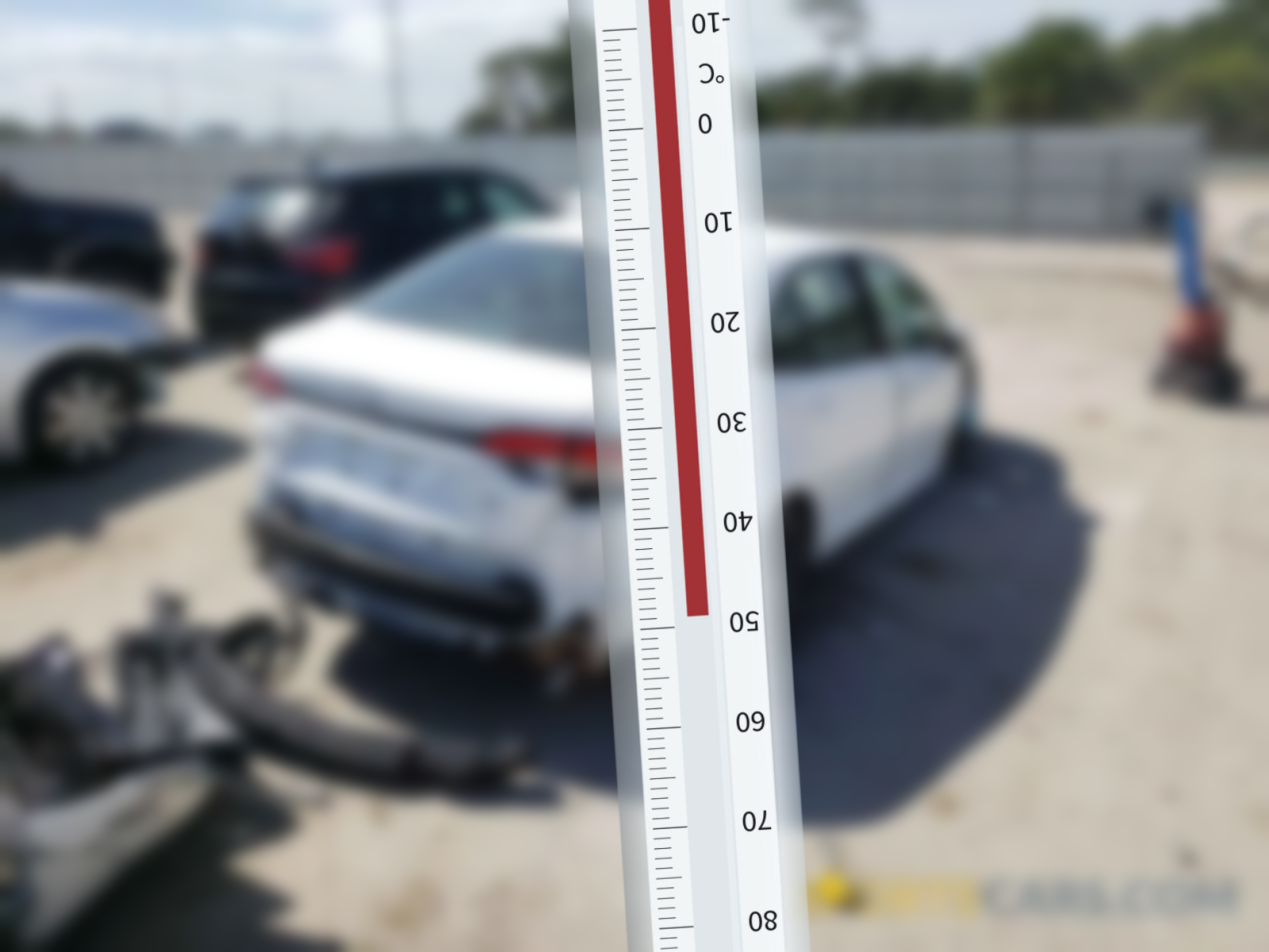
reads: {"value": 49, "unit": "°C"}
